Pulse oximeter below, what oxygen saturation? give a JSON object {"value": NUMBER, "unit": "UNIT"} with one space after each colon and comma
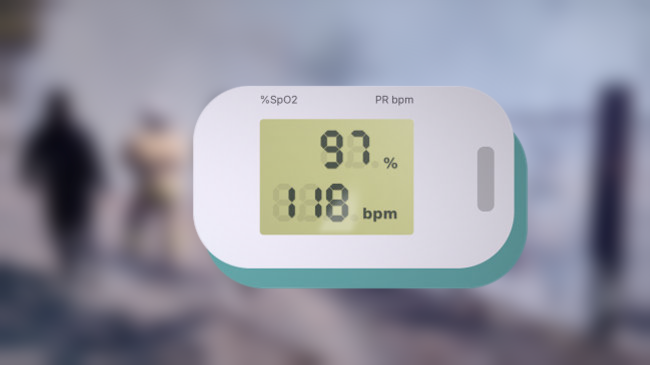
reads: {"value": 97, "unit": "%"}
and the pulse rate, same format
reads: {"value": 118, "unit": "bpm"}
